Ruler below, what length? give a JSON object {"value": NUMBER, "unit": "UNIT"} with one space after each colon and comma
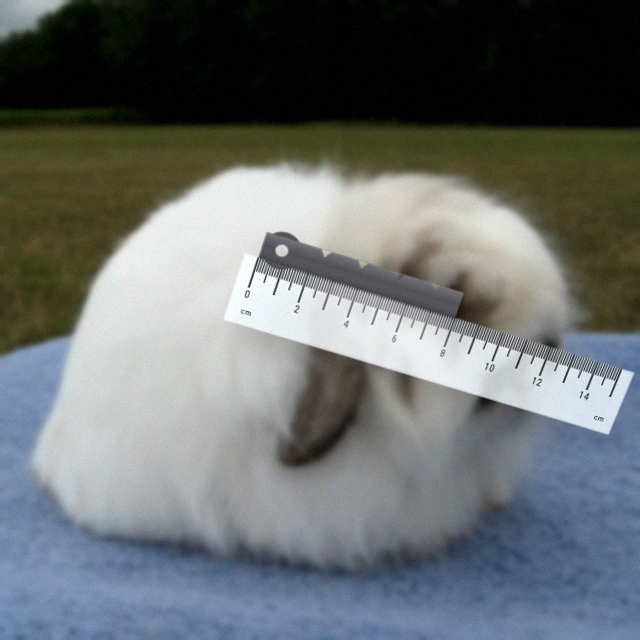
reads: {"value": 8, "unit": "cm"}
